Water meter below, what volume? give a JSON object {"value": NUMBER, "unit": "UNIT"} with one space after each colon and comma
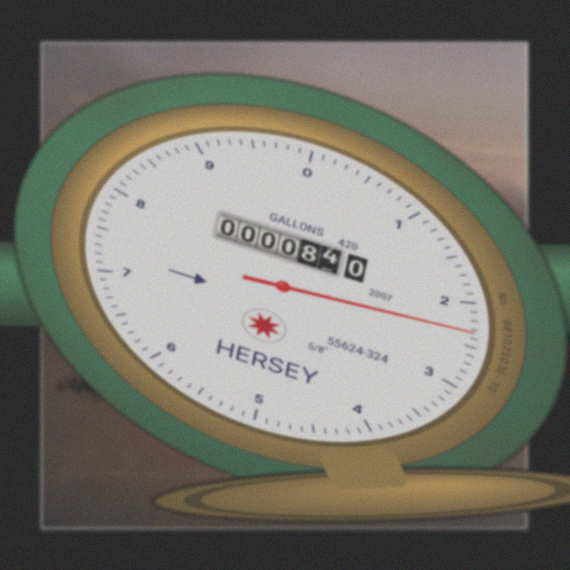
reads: {"value": 842.3, "unit": "gal"}
